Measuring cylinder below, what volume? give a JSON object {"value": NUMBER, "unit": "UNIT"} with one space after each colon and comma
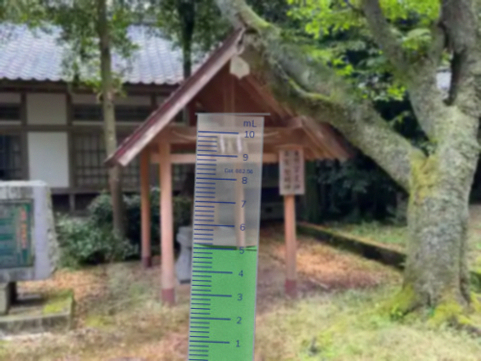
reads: {"value": 5, "unit": "mL"}
